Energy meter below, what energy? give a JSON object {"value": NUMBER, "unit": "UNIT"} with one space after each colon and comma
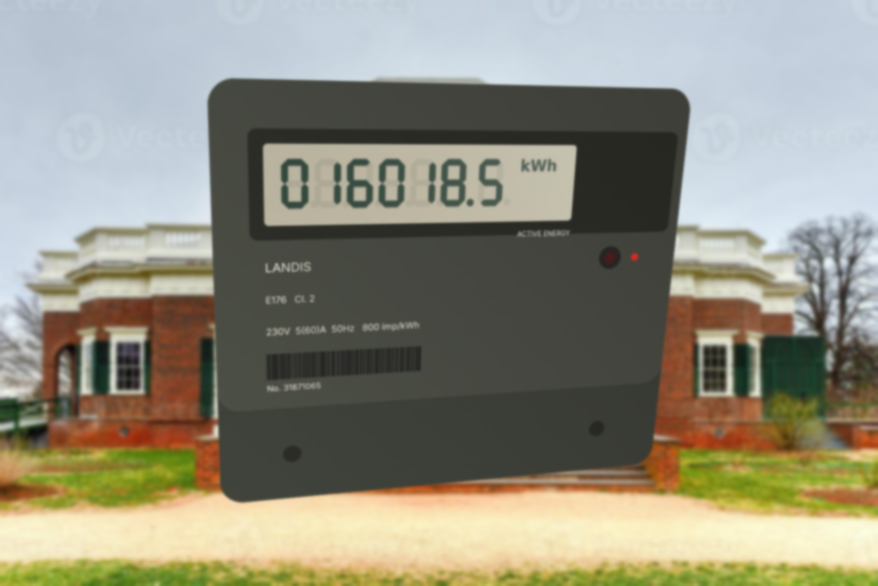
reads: {"value": 16018.5, "unit": "kWh"}
